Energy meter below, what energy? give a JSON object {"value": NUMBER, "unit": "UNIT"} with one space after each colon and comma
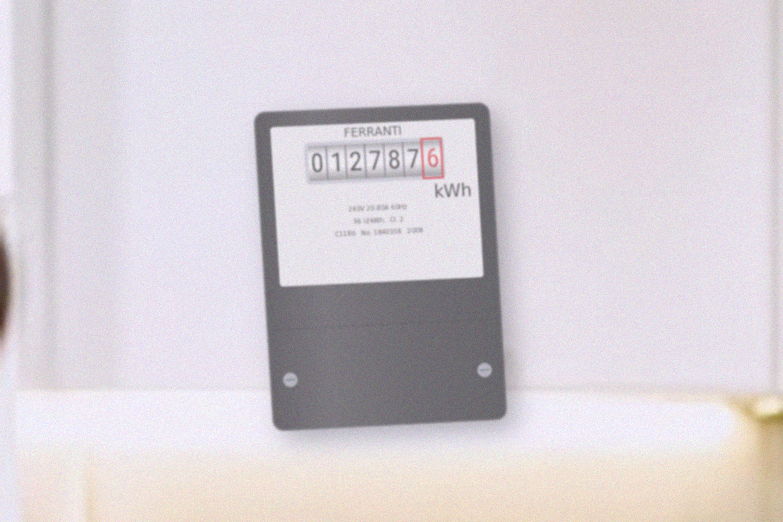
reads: {"value": 12787.6, "unit": "kWh"}
